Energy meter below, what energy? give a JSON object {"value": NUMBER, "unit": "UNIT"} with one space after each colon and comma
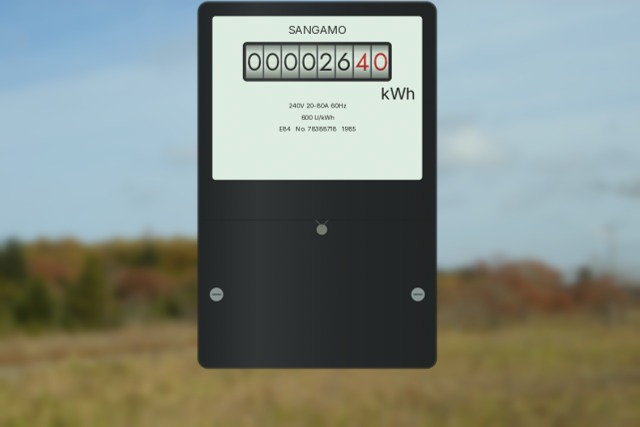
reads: {"value": 26.40, "unit": "kWh"}
